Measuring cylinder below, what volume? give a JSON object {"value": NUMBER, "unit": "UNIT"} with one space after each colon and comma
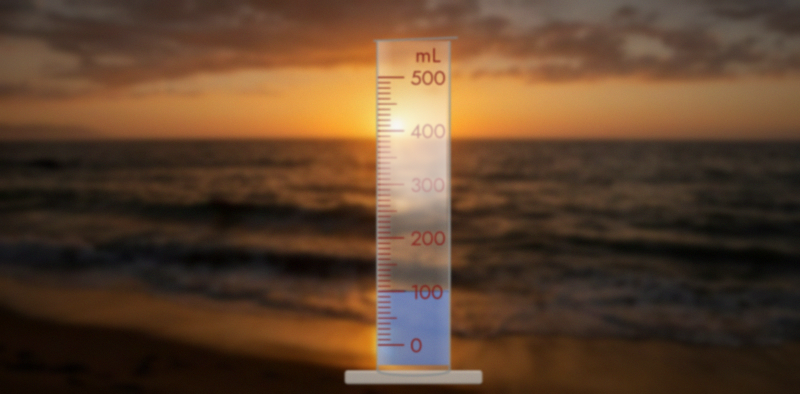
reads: {"value": 100, "unit": "mL"}
